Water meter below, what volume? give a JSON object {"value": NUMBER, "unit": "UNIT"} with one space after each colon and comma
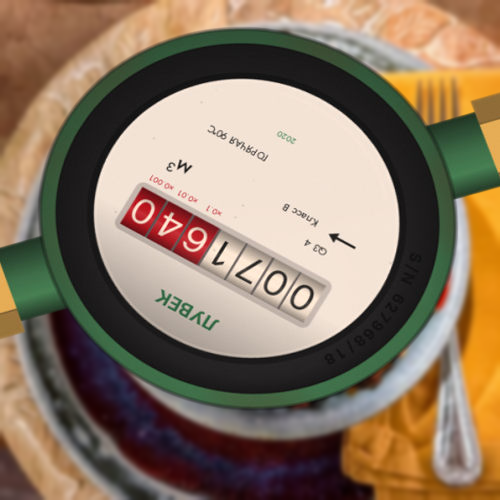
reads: {"value": 71.640, "unit": "m³"}
